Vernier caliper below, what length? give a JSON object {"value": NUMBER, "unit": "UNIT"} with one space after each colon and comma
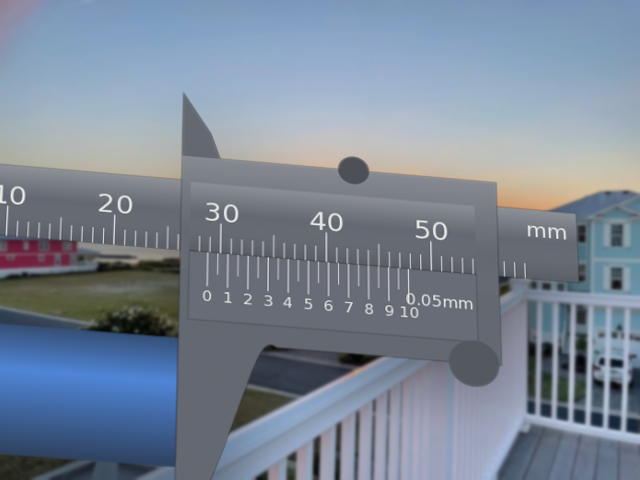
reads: {"value": 28.8, "unit": "mm"}
